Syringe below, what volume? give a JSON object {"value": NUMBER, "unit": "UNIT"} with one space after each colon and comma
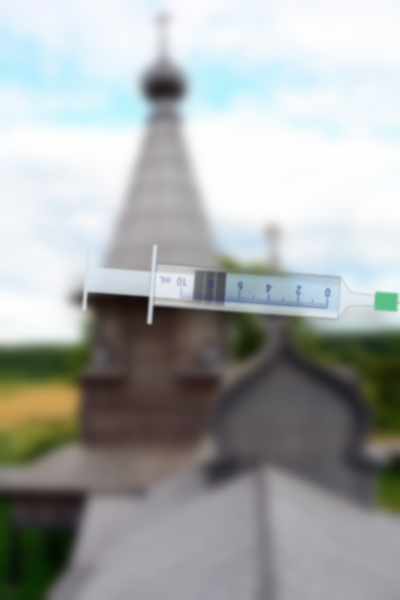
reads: {"value": 7, "unit": "mL"}
